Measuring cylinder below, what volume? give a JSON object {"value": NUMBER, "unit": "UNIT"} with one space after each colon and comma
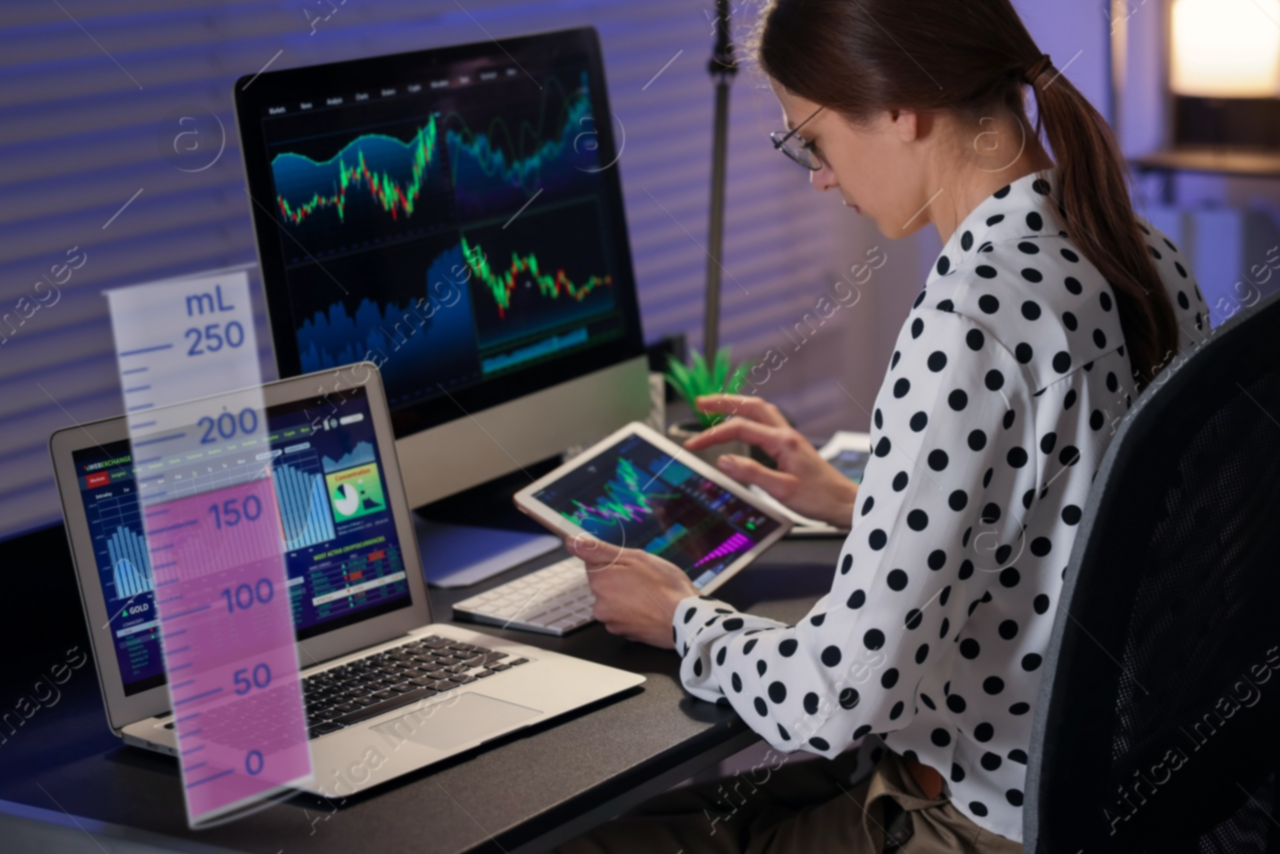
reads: {"value": 165, "unit": "mL"}
